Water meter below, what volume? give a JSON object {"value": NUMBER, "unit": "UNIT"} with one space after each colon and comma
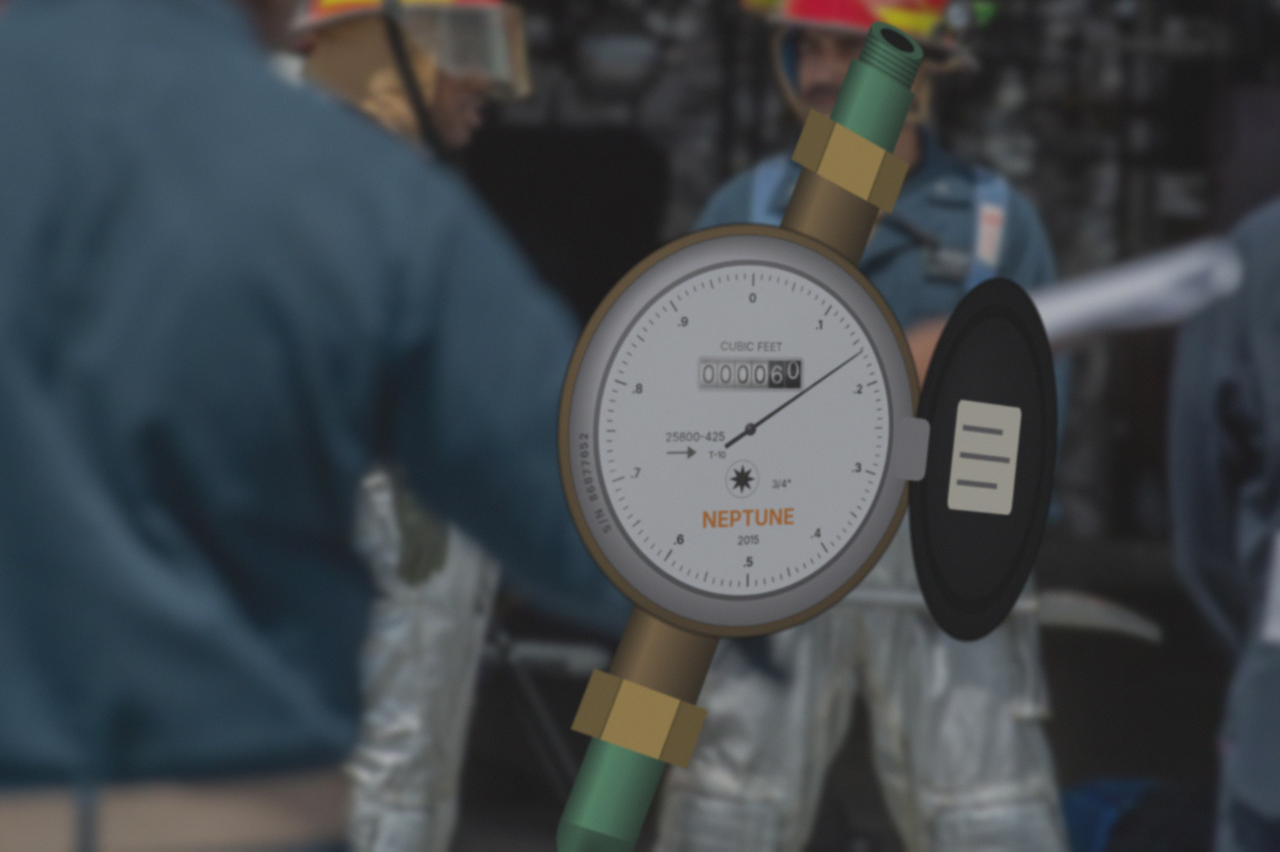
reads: {"value": 60.16, "unit": "ft³"}
